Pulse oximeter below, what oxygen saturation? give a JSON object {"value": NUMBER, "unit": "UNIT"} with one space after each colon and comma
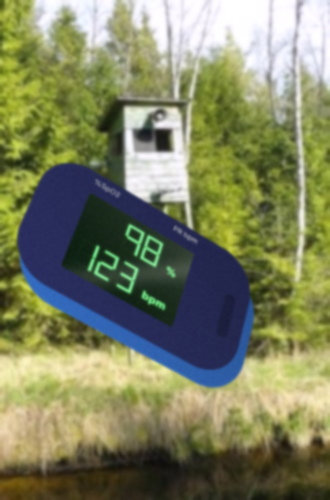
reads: {"value": 98, "unit": "%"}
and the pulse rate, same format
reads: {"value": 123, "unit": "bpm"}
